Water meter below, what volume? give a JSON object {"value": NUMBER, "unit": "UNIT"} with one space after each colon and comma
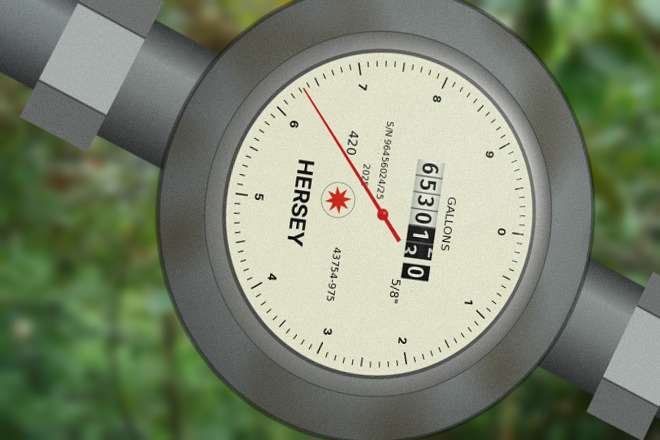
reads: {"value": 6530126.3, "unit": "gal"}
